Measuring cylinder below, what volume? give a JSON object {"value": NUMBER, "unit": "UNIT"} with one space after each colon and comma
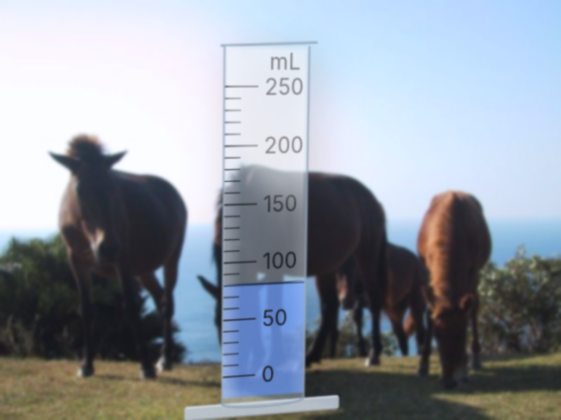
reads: {"value": 80, "unit": "mL"}
